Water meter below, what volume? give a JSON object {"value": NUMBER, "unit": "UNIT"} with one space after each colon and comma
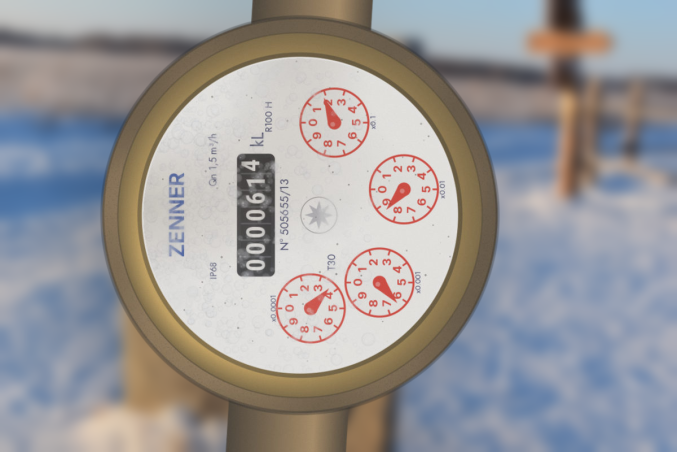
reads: {"value": 614.1863, "unit": "kL"}
